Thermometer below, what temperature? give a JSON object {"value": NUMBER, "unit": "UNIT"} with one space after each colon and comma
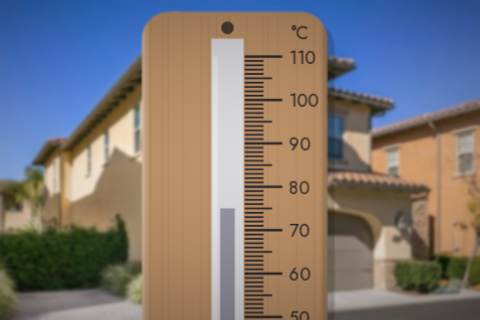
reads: {"value": 75, "unit": "°C"}
